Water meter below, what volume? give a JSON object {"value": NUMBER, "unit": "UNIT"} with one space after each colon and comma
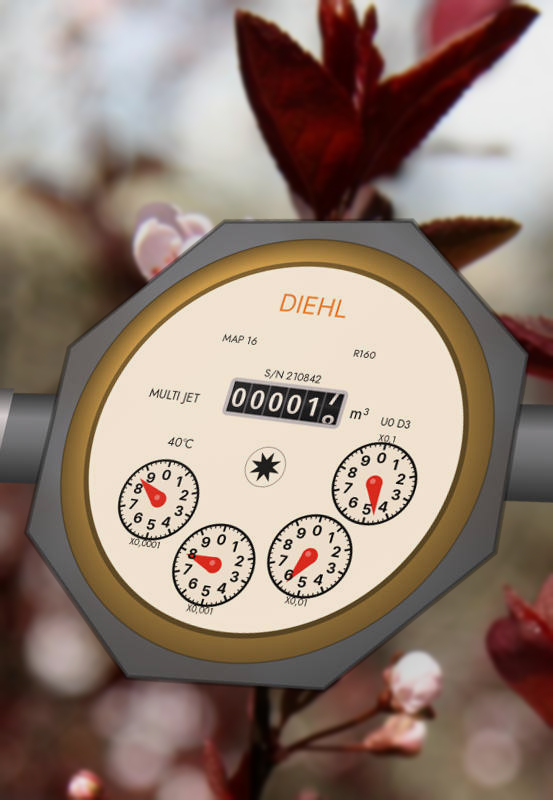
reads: {"value": 17.4578, "unit": "m³"}
